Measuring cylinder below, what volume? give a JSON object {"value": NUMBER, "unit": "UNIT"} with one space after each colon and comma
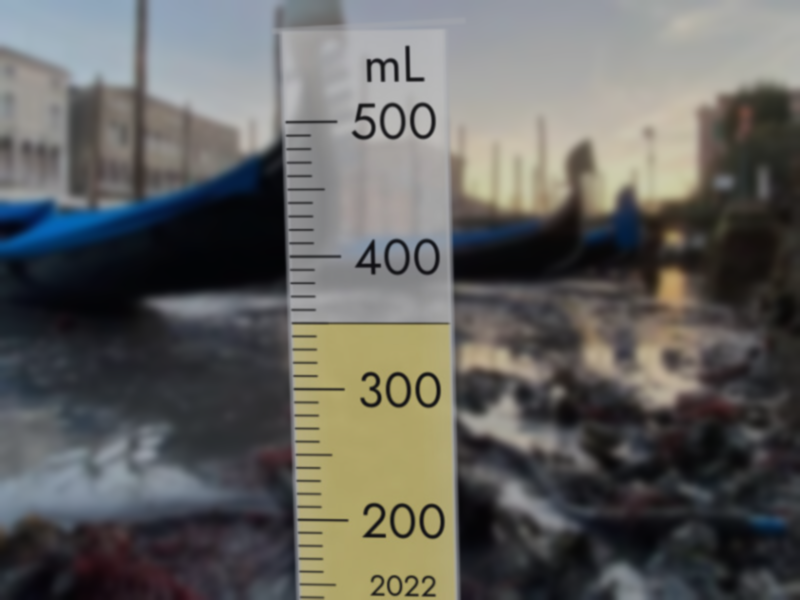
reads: {"value": 350, "unit": "mL"}
